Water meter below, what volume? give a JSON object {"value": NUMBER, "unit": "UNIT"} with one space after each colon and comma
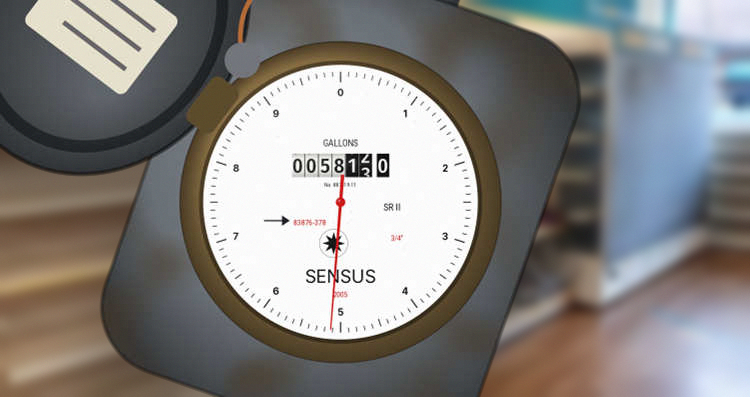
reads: {"value": 58125.1, "unit": "gal"}
